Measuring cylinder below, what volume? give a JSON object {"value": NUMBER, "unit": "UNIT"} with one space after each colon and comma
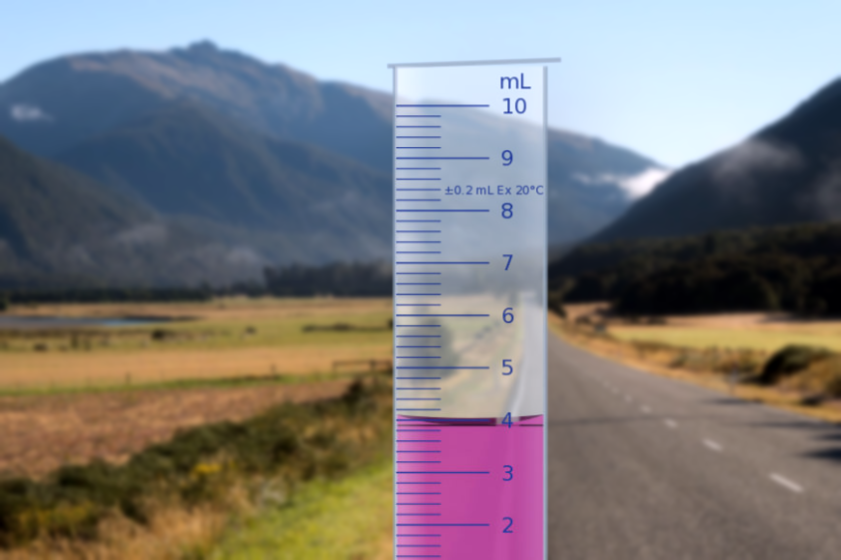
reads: {"value": 3.9, "unit": "mL"}
